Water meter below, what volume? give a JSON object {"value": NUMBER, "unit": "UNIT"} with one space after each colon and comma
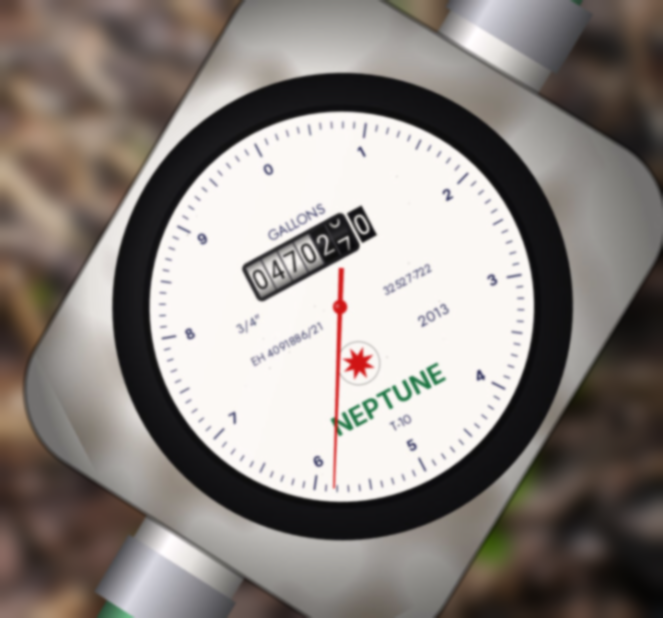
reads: {"value": 470265.8, "unit": "gal"}
